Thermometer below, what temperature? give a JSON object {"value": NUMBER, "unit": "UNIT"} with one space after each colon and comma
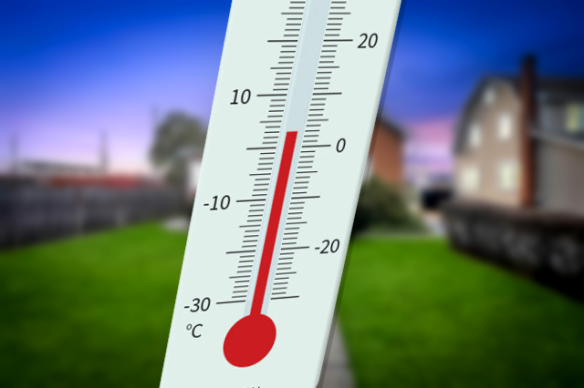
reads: {"value": 3, "unit": "°C"}
